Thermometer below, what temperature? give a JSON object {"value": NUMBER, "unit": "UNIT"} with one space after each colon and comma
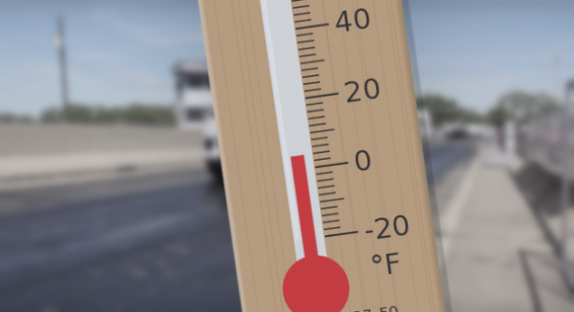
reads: {"value": 4, "unit": "°F"}
